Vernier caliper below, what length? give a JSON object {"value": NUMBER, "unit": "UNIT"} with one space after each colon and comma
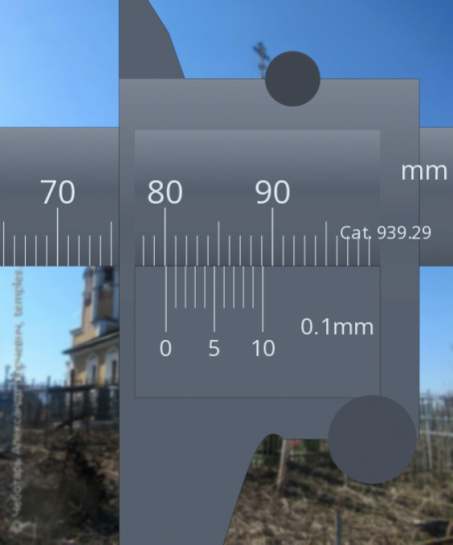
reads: {"value": 80.1, "unit": "mm"}
